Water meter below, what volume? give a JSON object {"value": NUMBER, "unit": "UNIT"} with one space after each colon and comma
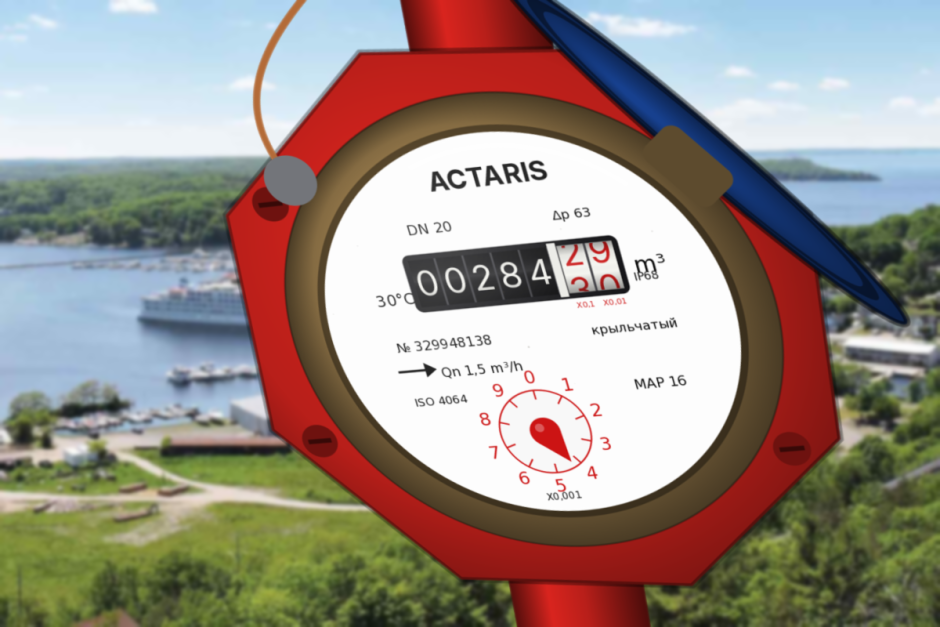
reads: {"value": 284.294, "unit": "m³"}
